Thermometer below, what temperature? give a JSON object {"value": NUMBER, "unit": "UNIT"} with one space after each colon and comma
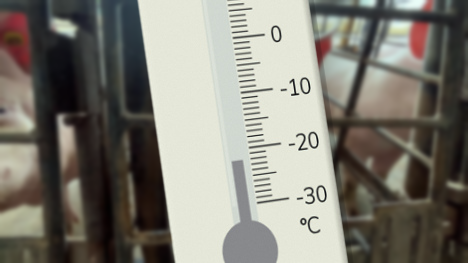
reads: {"value": -22, "unit": "°C"}
